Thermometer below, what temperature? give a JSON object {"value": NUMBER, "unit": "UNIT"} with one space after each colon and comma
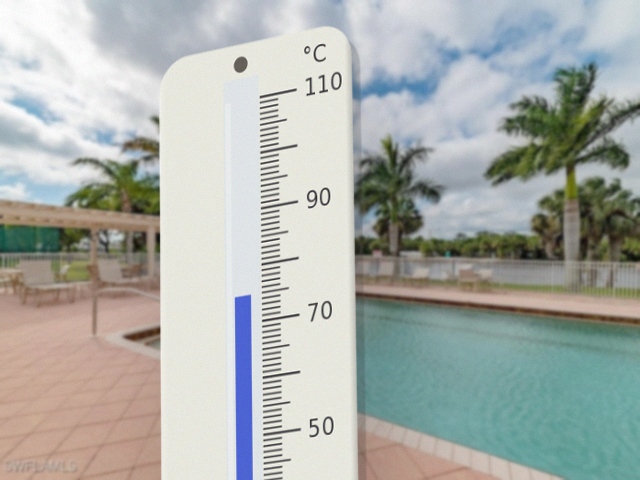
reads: {"value": 75, "unit": "°C"}
